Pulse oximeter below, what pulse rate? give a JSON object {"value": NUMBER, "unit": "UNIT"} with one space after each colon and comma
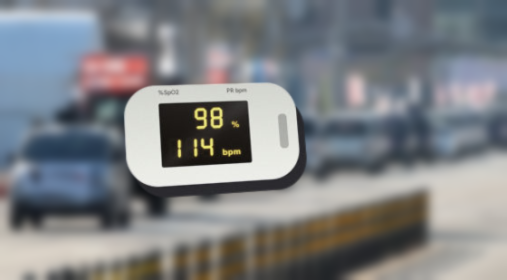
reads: {"value": 114, "unit": "bpm"}
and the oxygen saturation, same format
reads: {"value": 98, "unit": "%"}
